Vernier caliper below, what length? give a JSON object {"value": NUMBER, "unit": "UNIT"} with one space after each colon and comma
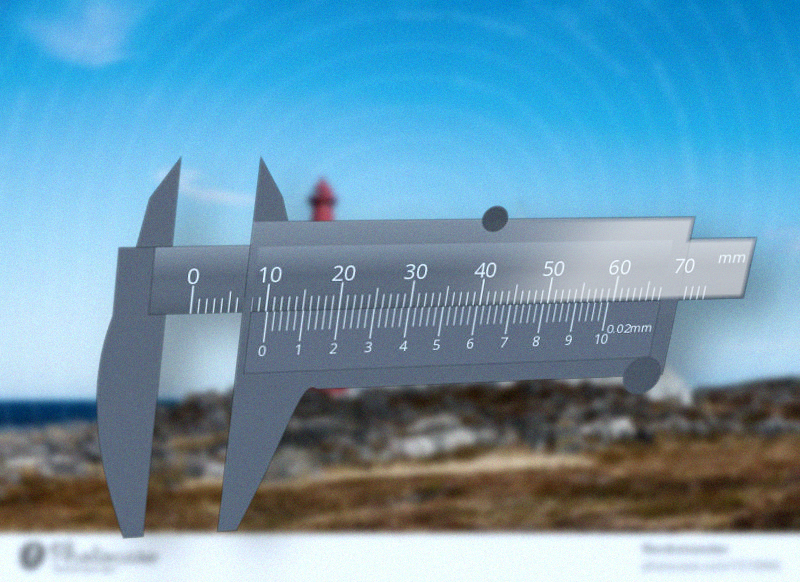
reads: {"value": 10.2, "unit": "mm"}
